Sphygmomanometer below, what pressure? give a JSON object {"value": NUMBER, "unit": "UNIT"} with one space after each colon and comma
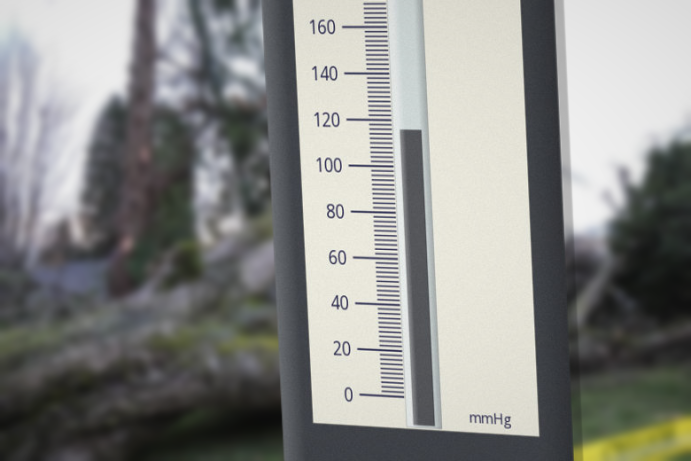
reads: {"value": 116, "unit": "mmHg"}
